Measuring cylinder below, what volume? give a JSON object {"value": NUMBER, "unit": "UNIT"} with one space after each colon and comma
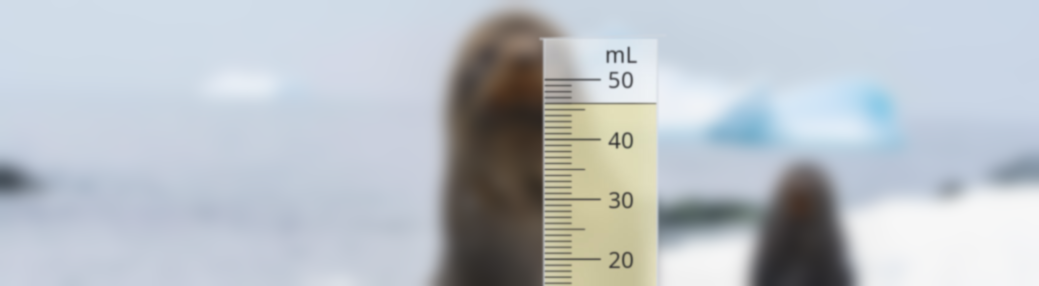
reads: {"value": 46, "unit": "mL"}
